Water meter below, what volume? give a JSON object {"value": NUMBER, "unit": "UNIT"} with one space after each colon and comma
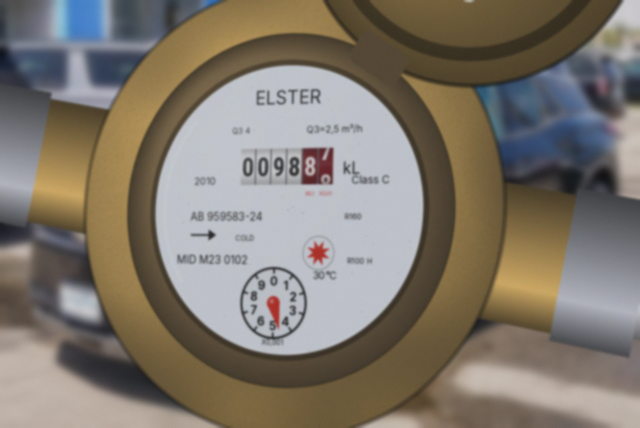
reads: {"value": 98.874, "unit": "kL"}
